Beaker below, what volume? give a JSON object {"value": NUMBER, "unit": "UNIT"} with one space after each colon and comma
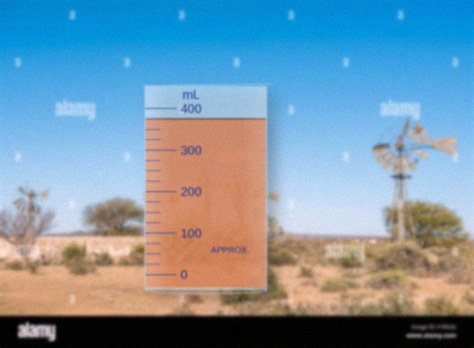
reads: {"value": 375, "unit": "mL"}
